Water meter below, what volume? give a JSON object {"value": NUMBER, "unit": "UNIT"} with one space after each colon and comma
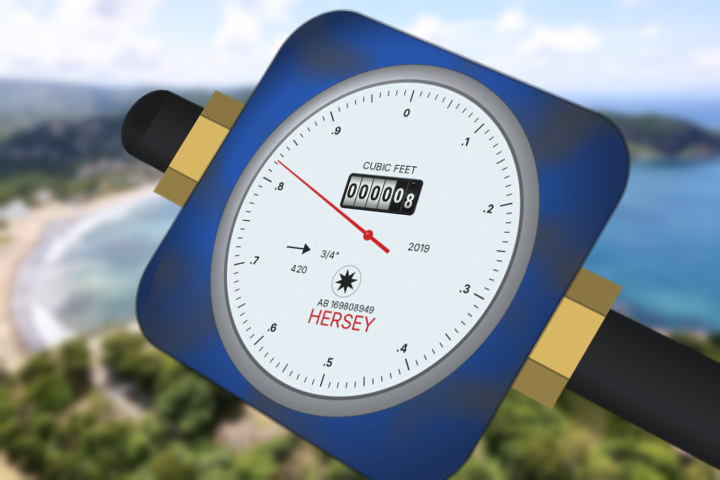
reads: {"value": 7.82, "unit": "ft³"}
